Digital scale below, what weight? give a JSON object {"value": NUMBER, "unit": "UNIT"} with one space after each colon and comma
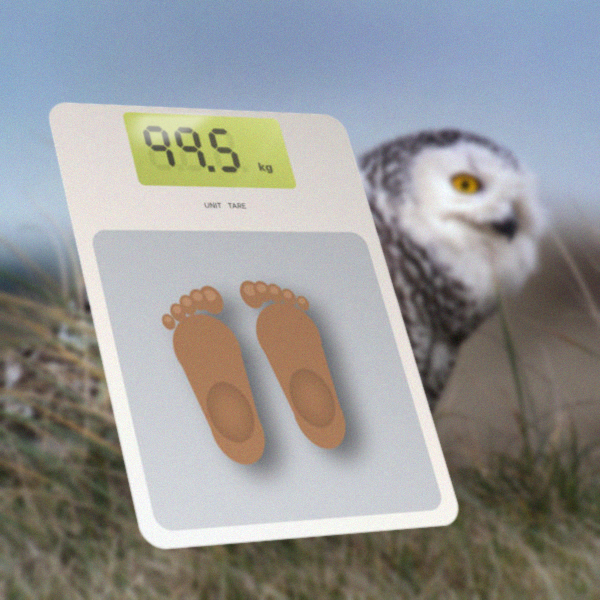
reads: {"value": 99.5, "unit": "kg"}
